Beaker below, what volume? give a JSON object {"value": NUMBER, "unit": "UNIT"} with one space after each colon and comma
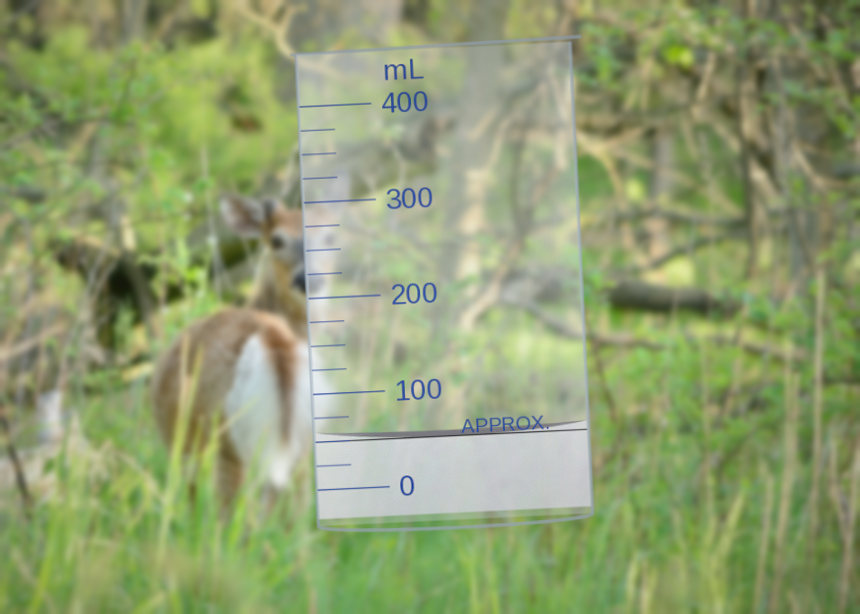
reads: {"value": 50, "unit": "mL"}
